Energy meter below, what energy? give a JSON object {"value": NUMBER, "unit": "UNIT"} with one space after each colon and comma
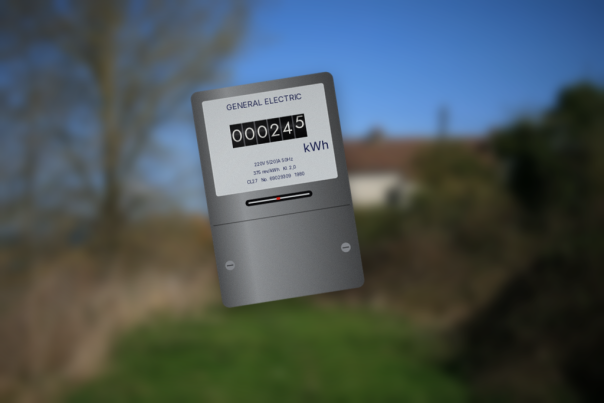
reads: {"value": 245, "unit": "kWh"}
